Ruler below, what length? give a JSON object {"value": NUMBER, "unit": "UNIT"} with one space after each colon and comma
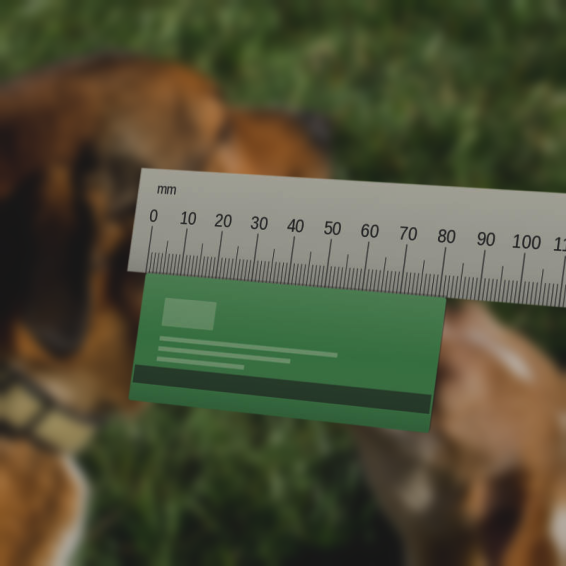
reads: {"value": 82, "unit": "mm"}
